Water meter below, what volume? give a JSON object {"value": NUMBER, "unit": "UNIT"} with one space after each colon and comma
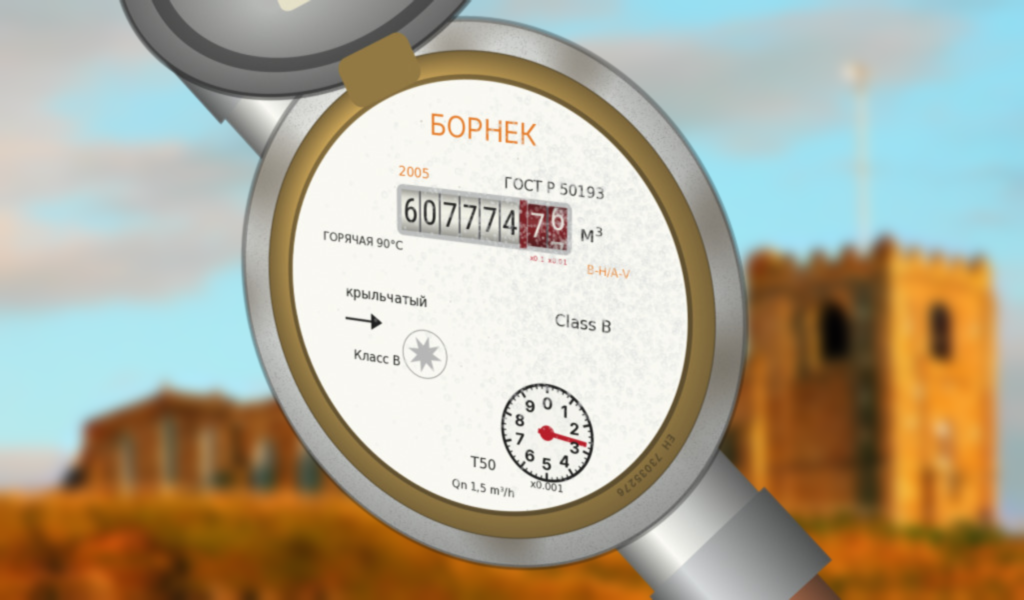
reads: {"value": 607774.762, "unit": "m³"}
